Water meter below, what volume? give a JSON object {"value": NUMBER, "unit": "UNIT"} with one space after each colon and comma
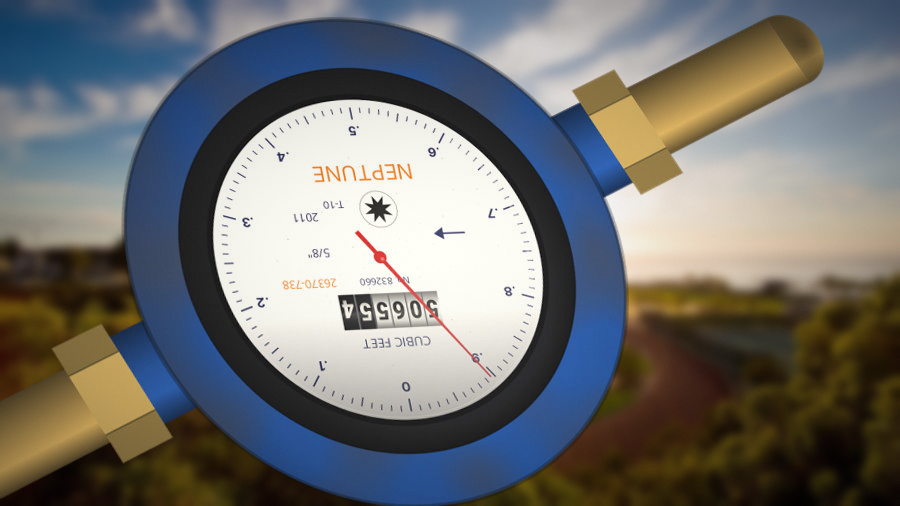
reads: {"value": 506553.90, "unit": "ft³"}
